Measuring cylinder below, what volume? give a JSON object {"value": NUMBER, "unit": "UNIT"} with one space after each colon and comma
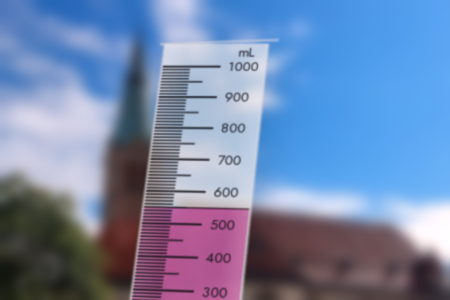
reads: {"value": 550, "unit": "mL"}
